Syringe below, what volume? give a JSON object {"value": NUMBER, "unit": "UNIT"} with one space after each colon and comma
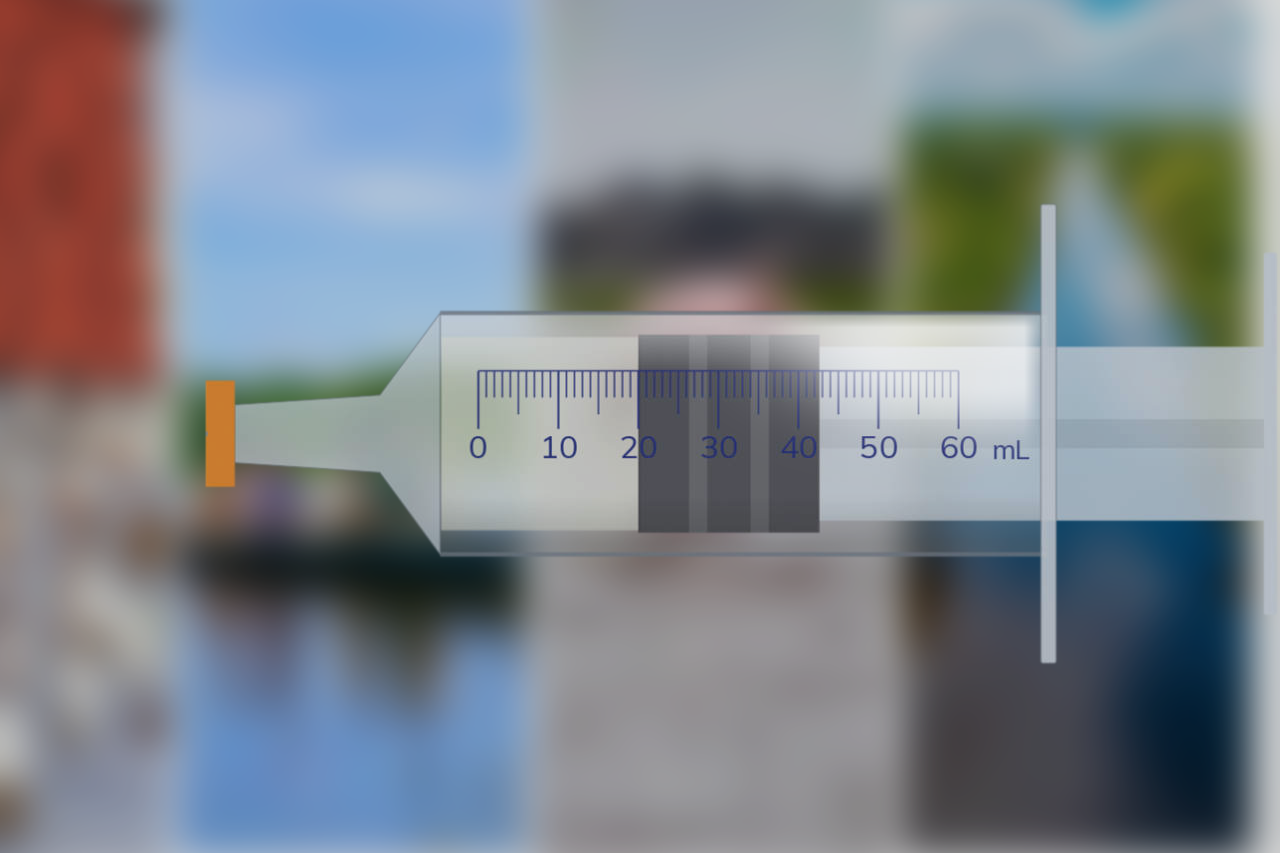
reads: {"value": 20, "unit": "mL"}
